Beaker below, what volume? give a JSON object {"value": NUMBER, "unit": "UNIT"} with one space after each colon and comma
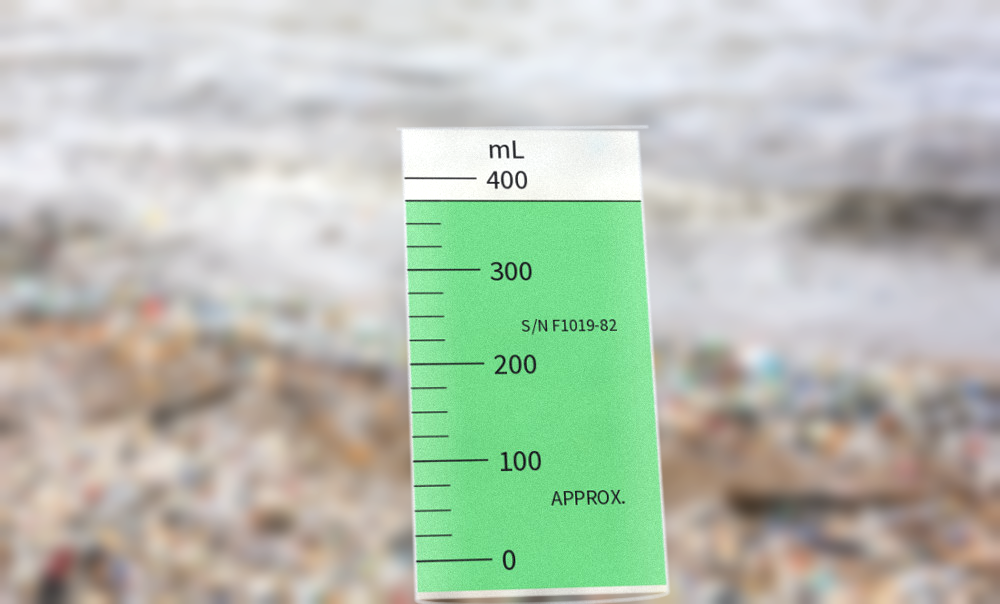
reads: {"value": 375, "unit": "mL"}
